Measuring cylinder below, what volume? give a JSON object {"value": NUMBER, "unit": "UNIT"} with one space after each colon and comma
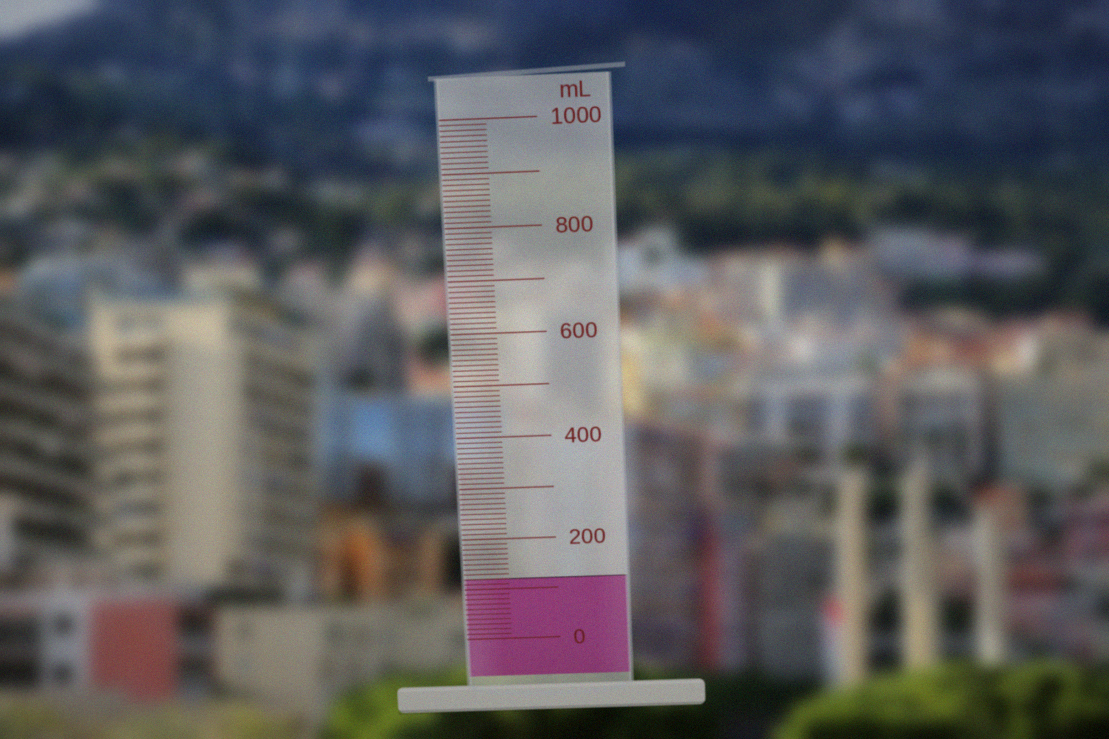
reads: {"value": 120, "unit": "mL"}
